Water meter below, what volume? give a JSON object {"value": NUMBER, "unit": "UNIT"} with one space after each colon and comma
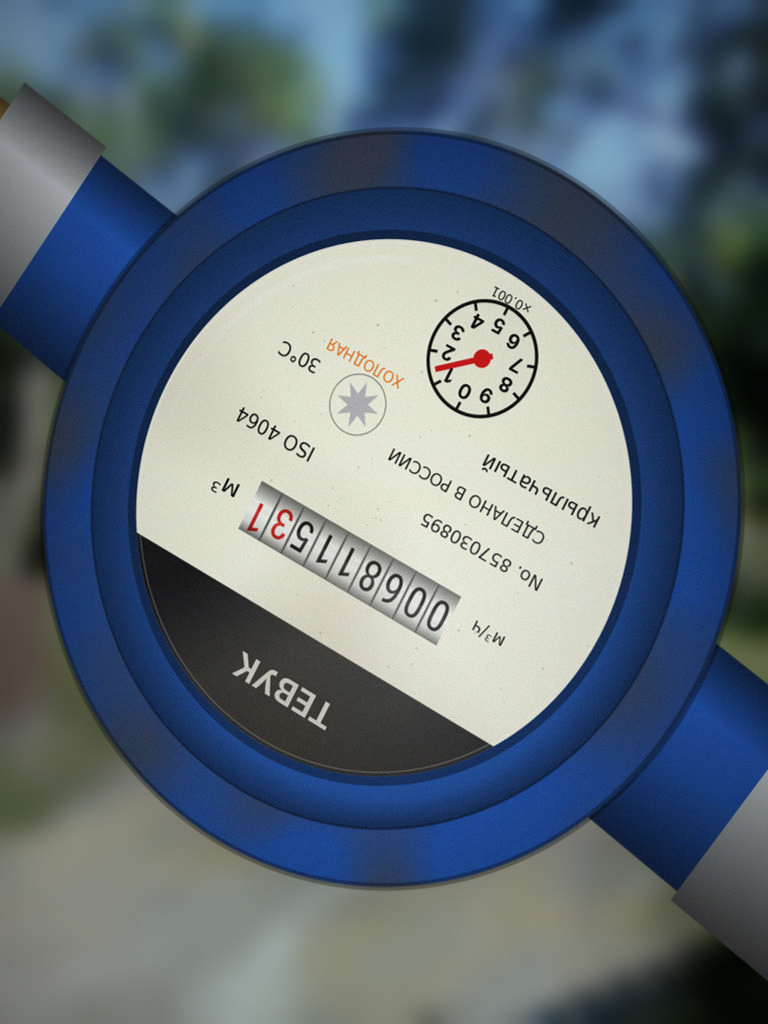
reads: {"value": 68115.311, "unit": "m³"}
